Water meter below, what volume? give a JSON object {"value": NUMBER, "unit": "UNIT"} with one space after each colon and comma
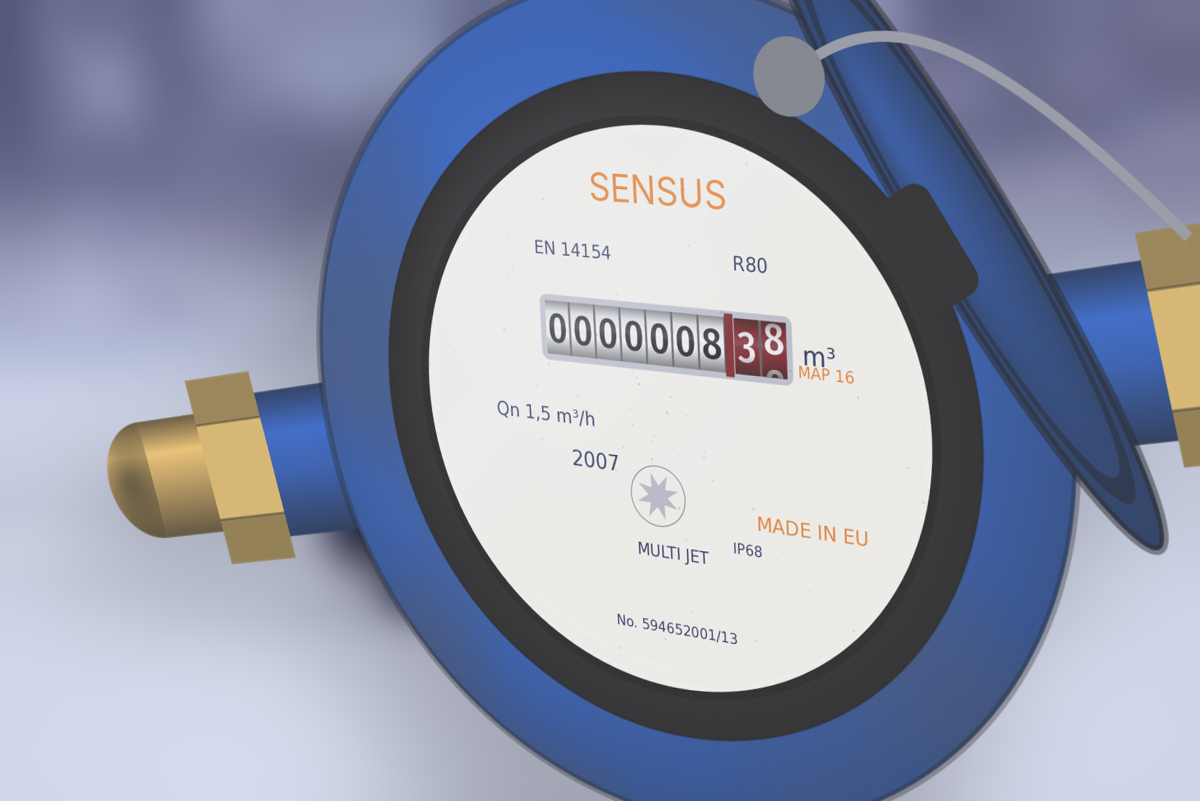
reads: {"value": 8.38, "unit": "m³"}
